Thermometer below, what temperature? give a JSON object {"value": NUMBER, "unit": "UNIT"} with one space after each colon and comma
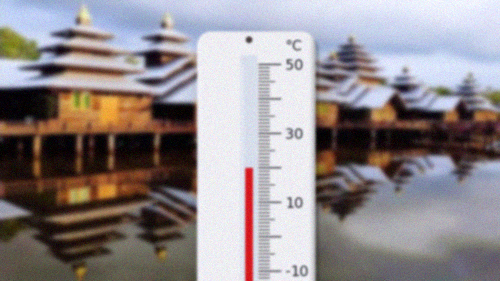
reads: {"value": 20, "unit": "°C"}
